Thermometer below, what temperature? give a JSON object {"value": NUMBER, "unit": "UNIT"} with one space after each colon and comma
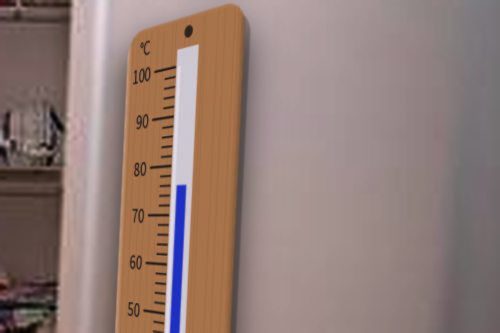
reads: {"value": 76, "unit": "°C"}
